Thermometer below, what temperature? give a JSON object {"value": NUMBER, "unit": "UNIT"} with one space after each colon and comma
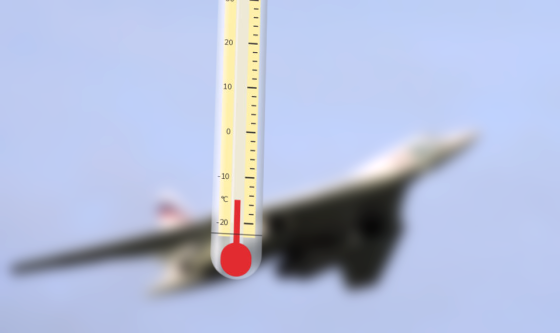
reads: {"value": -15, "unit": "°C"}
